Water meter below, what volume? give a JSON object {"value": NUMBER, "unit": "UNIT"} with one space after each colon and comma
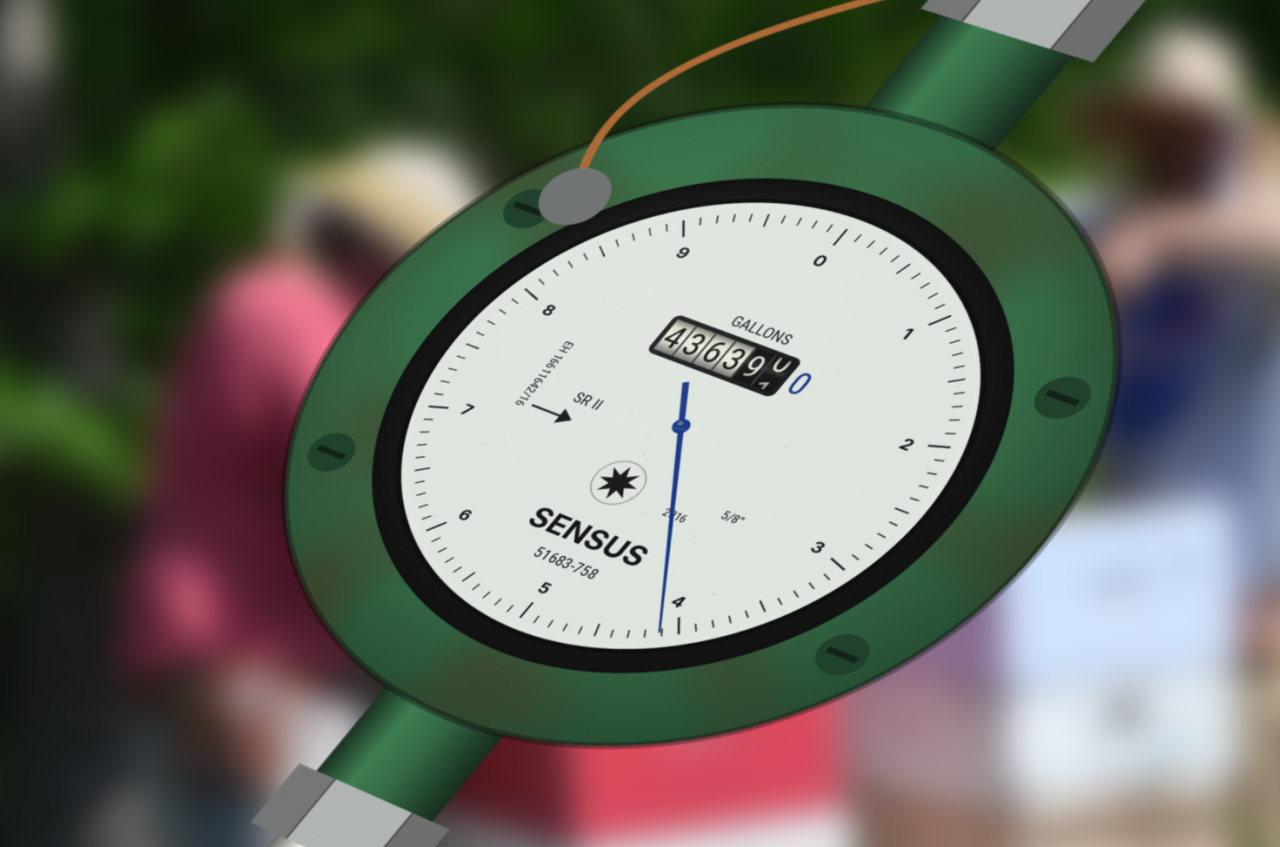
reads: {"value": 4363904.1, "unit": "gal"}
